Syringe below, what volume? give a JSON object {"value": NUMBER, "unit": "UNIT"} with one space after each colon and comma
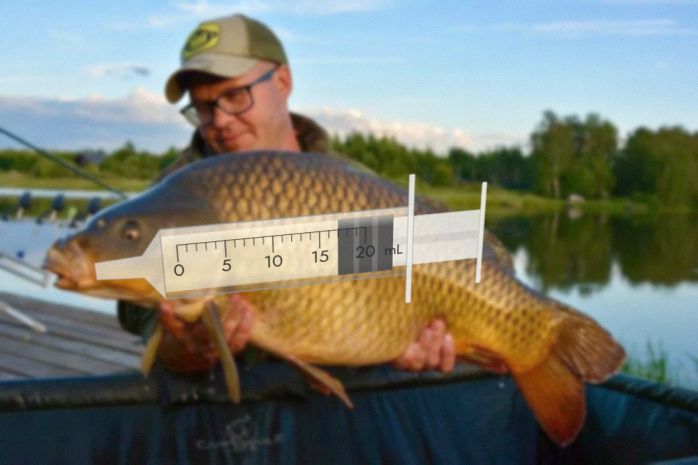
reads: {"value": 17, "unit": "mL"}
